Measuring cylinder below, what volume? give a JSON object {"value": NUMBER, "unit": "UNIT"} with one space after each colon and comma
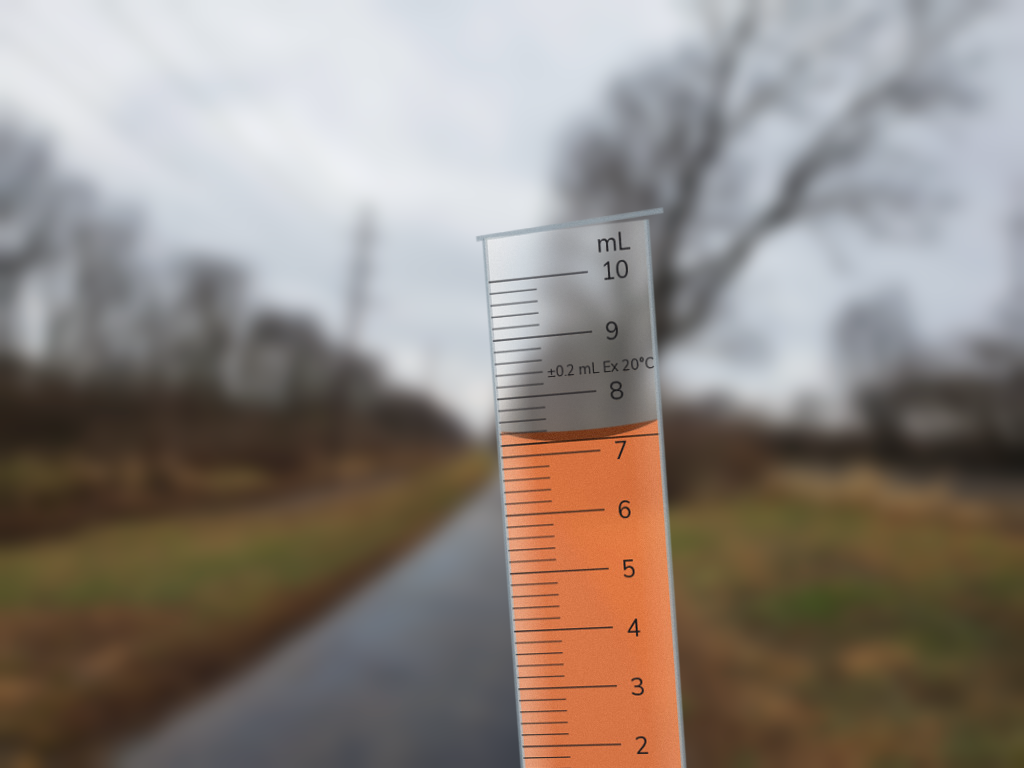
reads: {"value": 7.2, "unit": "mL"}
